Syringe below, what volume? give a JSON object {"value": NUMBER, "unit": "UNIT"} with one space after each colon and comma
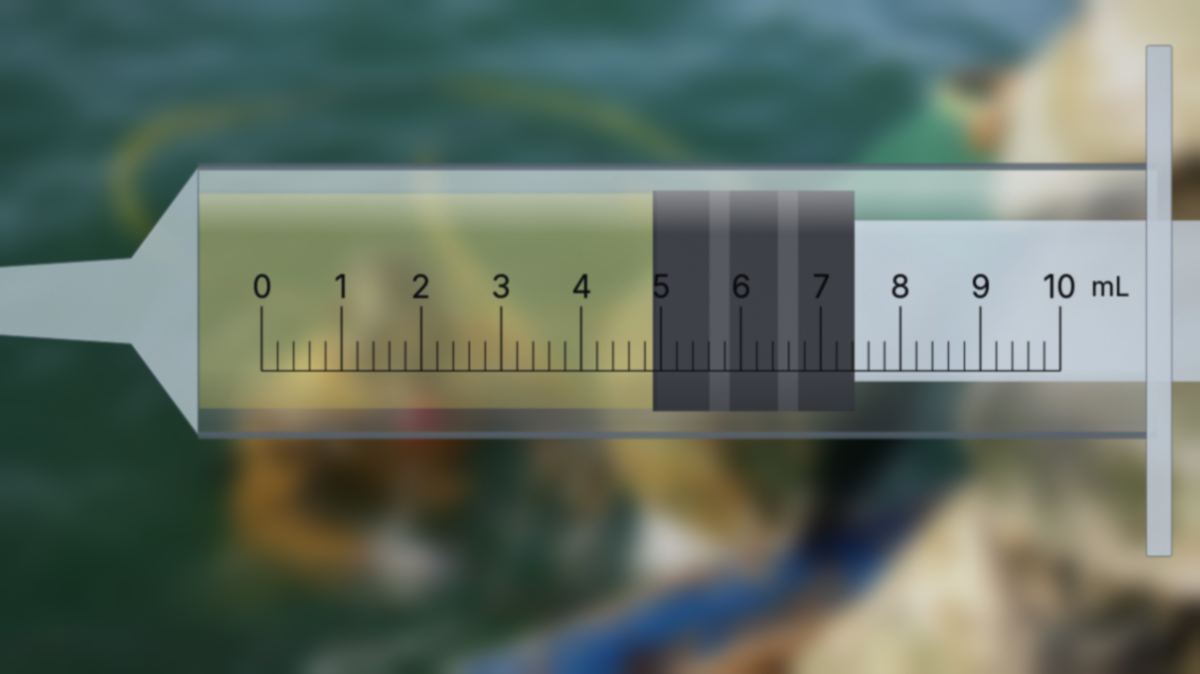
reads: {"value": 4.9, "unit": "mL"}
